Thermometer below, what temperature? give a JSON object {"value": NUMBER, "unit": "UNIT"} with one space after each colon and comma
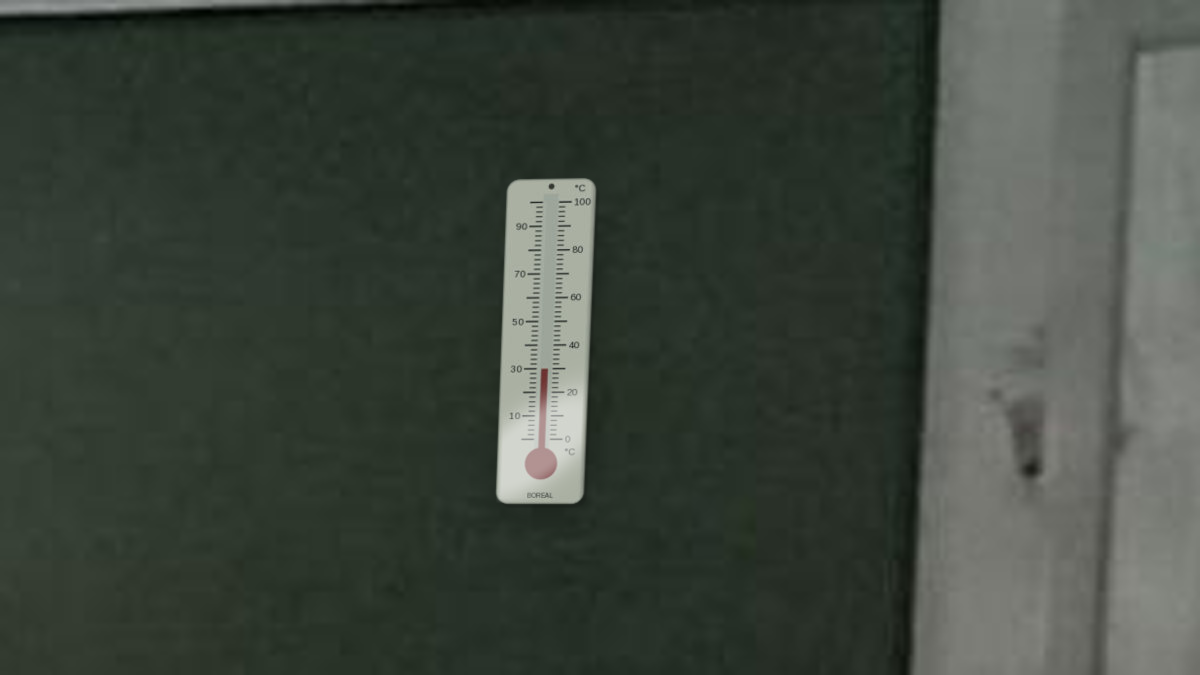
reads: {"value": 30, "unit": "°C"}
